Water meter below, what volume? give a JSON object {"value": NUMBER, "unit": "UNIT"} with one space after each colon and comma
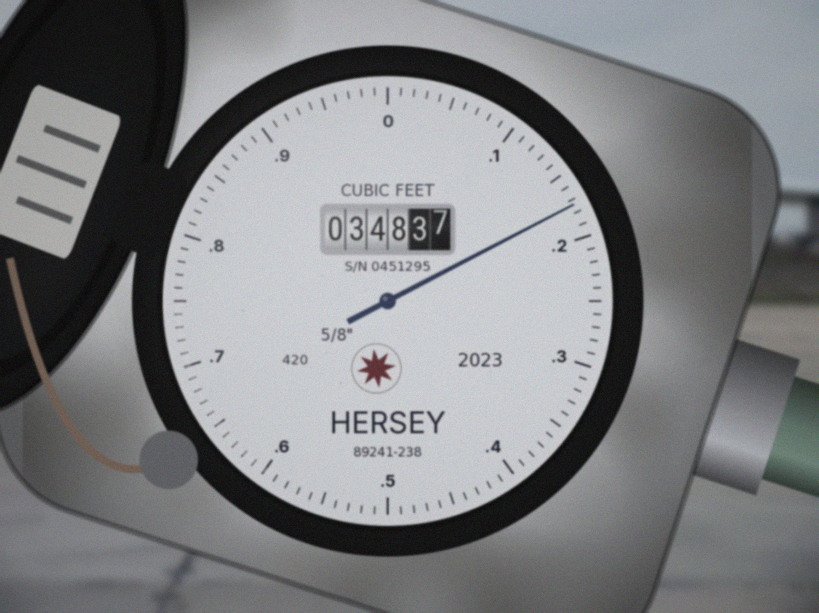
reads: {"value": 34837.17, "unit": "ft³"}
